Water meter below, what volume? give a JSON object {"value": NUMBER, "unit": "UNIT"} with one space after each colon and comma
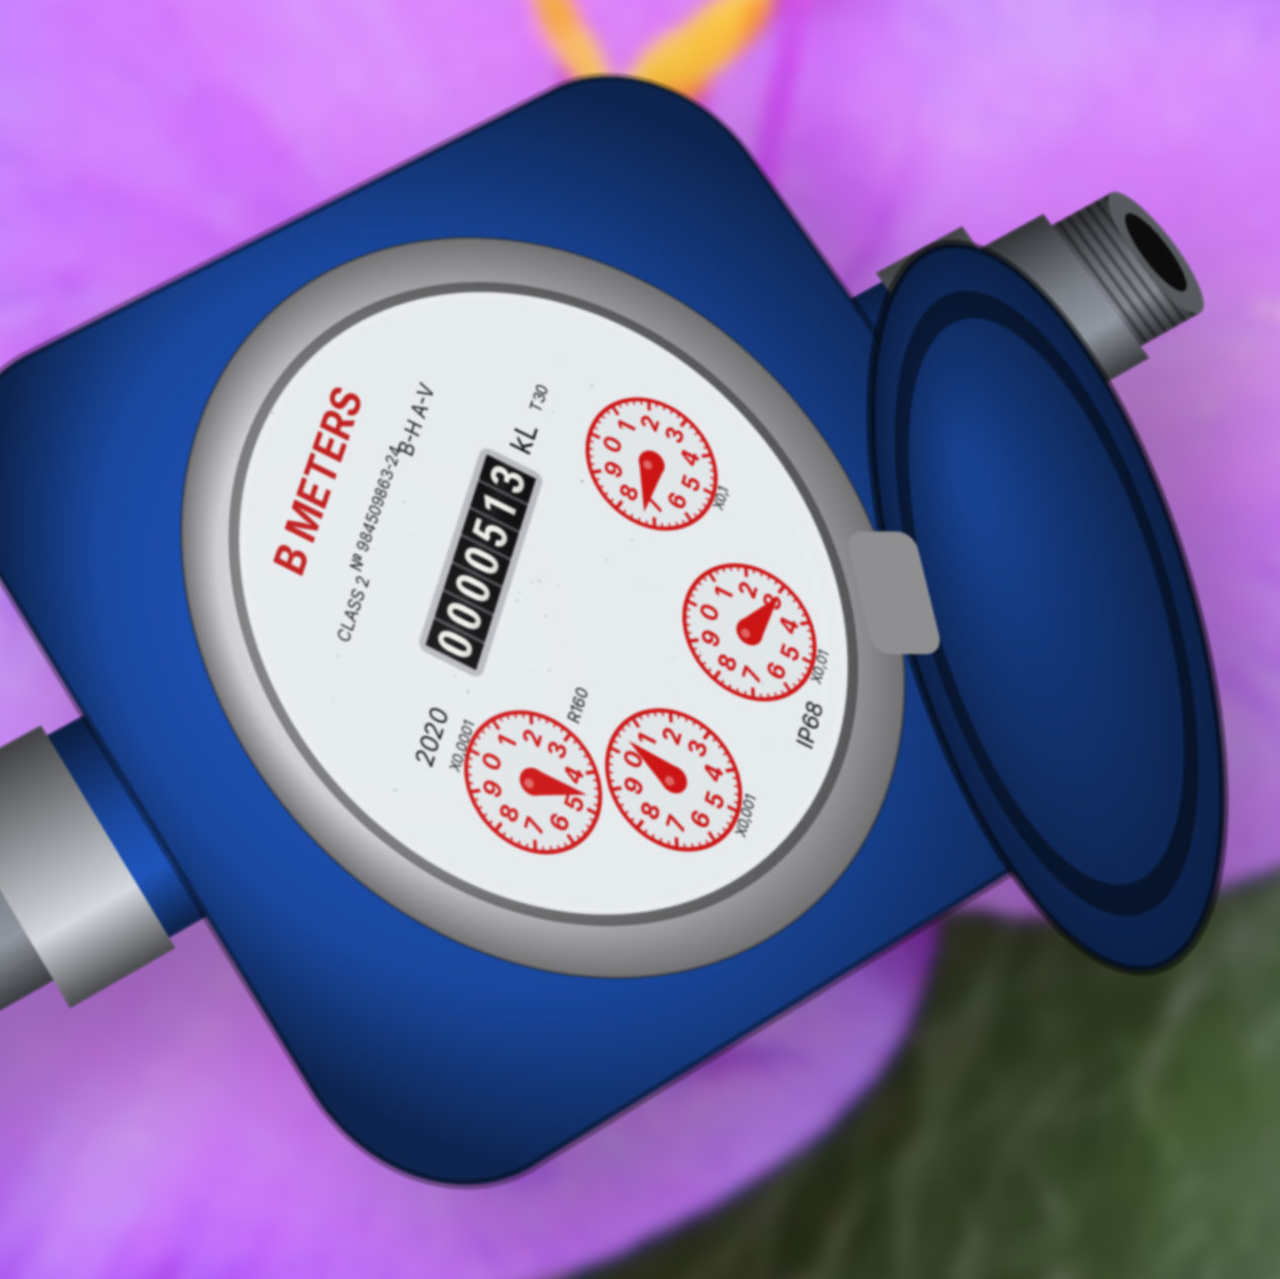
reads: {"value": 513.7304, "unit": "kL"}
